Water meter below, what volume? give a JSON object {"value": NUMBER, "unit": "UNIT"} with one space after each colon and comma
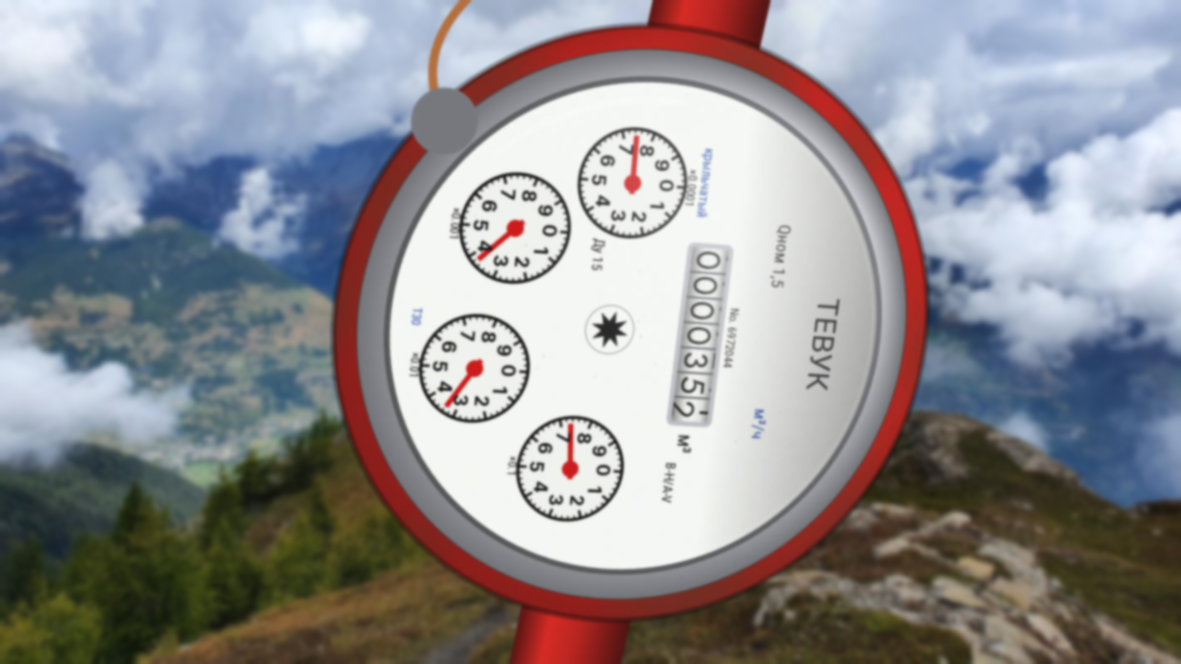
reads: {"value": 351.7337, "unit": "m³"}
